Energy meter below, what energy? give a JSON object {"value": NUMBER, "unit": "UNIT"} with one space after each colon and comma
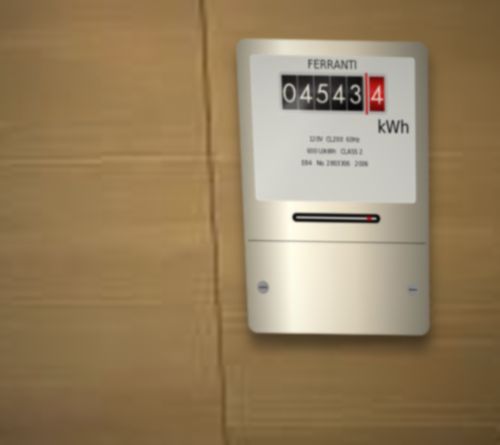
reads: {"value": 4543.4, "unit": "kWh"}
